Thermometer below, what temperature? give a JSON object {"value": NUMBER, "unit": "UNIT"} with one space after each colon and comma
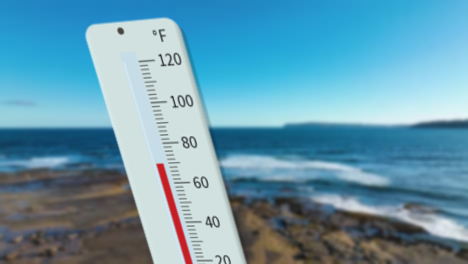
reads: {"value": 70, "unit": "°F"}
